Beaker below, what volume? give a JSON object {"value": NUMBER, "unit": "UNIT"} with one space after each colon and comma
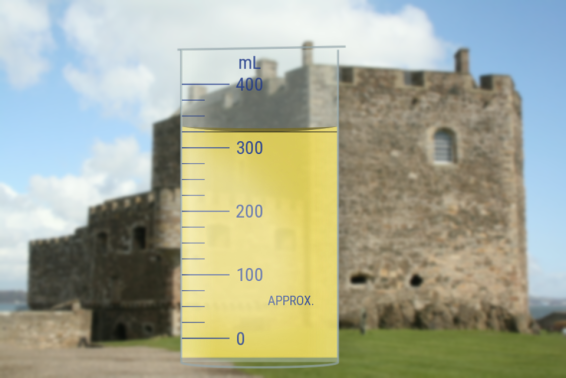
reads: {"value": 325, "unit": "mL"}
